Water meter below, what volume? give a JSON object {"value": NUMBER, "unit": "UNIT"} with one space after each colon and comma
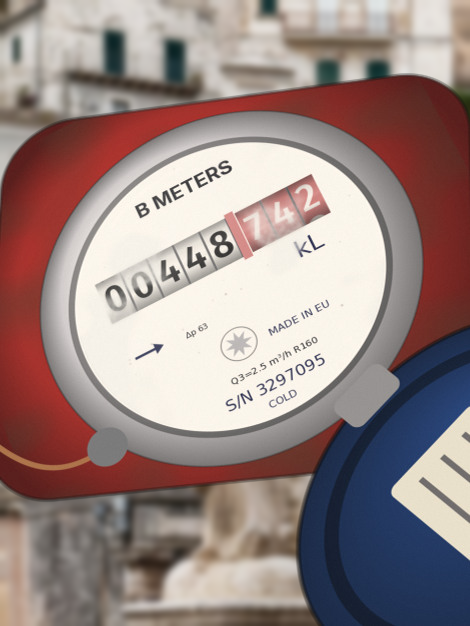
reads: {"value": 448.742, "unit": "kL"}
